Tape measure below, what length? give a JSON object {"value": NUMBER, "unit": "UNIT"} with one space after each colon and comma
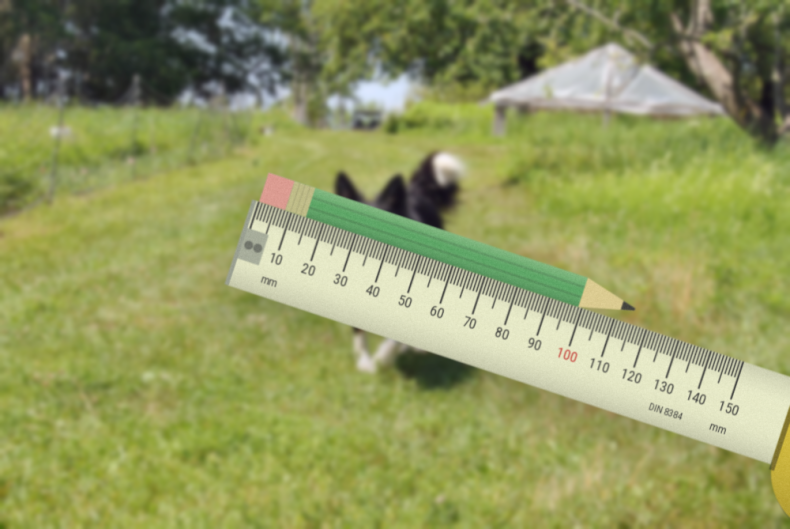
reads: {"value": 115, "unit": "mm"}
